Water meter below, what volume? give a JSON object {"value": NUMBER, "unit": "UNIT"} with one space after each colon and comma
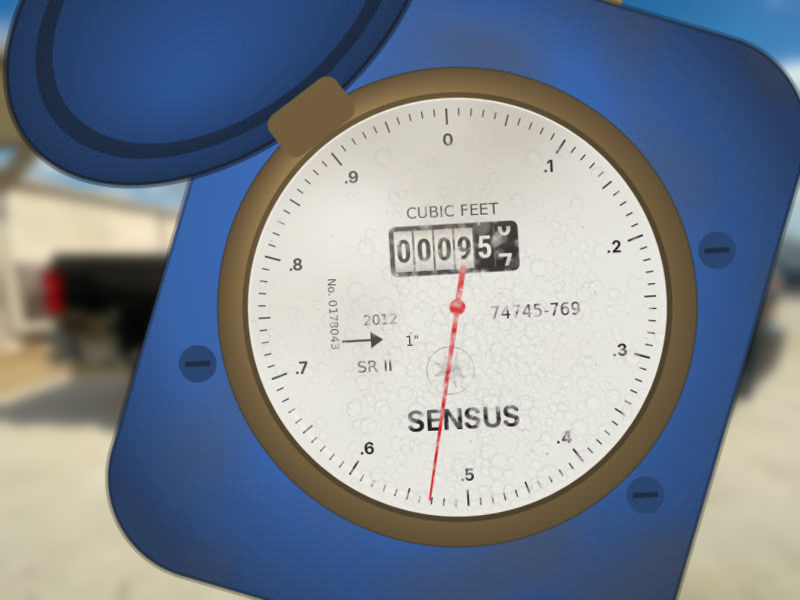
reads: {"value": 956.53, "unit": "ft³"}
